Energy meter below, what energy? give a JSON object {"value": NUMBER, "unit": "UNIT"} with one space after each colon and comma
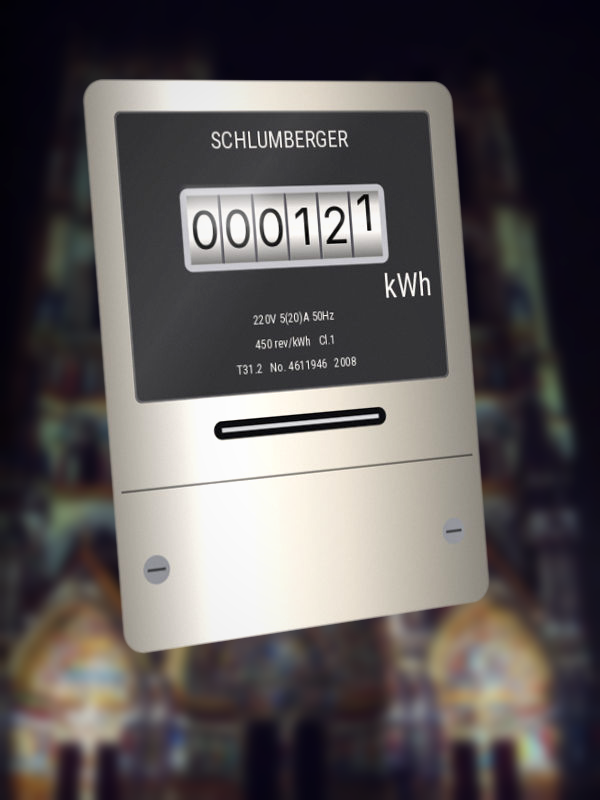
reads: {"value": 121, "unit": "kWh"}
